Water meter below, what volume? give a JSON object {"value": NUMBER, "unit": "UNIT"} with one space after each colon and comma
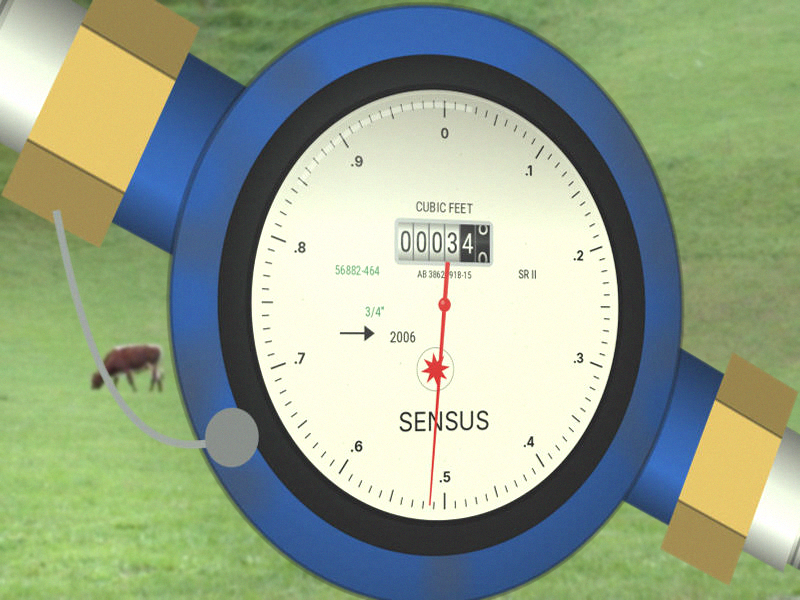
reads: {"value": 348.51, "unit": "ft³"}
